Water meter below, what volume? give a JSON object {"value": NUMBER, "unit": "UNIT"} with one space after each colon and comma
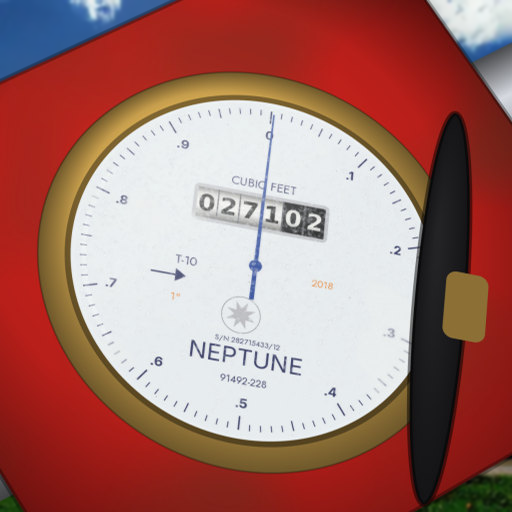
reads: {"value": 27102.00, "unit": "ft³"}
